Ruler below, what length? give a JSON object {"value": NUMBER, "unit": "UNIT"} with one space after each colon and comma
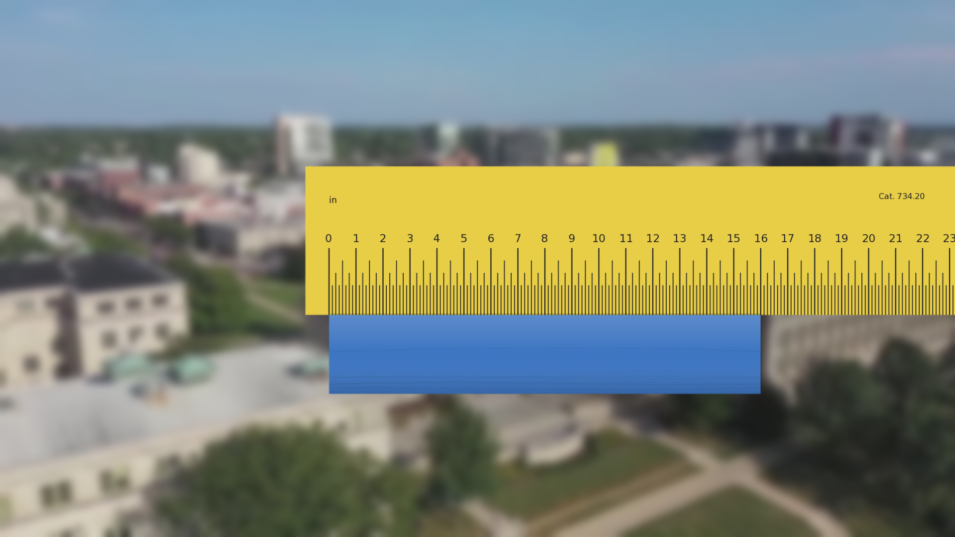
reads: {"value": 16, "unit": "in"}
